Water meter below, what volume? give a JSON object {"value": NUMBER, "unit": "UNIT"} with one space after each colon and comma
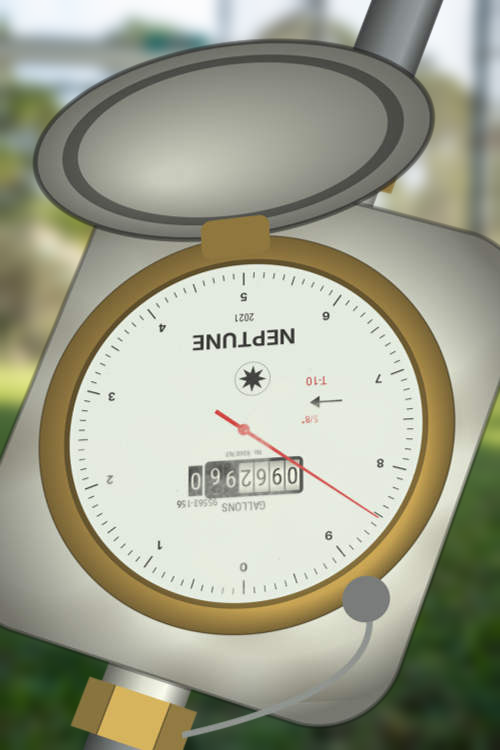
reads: {"value": 962958.5, "unit": "gal"}
